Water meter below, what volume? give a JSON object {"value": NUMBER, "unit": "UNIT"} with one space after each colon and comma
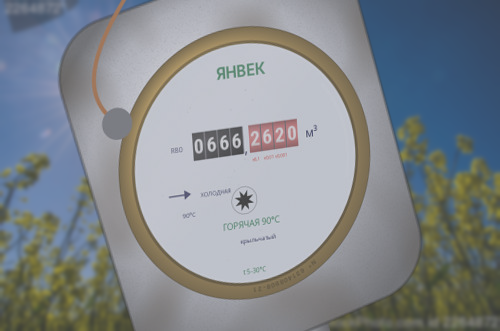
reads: {"value": 666.2620, "unit": "m³"}
